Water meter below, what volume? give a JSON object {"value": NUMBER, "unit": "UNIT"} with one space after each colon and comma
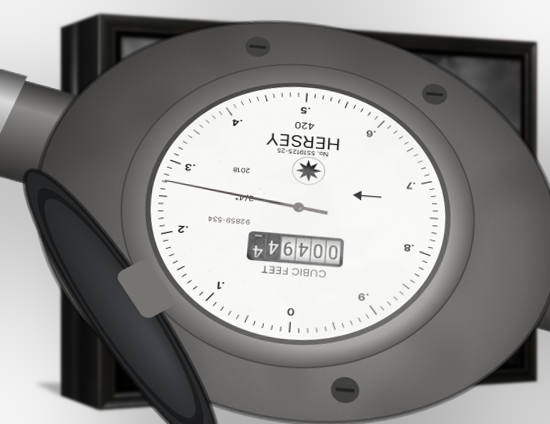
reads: {"value": 4944.27, "unit": "ft³"}
